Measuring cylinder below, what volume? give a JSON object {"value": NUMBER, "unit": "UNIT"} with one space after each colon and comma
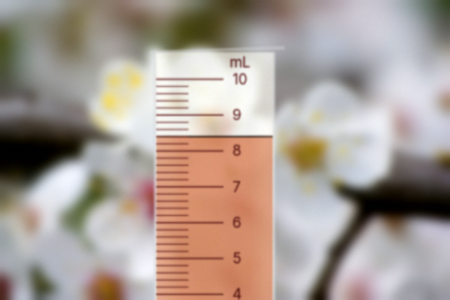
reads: {"value": 8.4, "unit": "mL"}
